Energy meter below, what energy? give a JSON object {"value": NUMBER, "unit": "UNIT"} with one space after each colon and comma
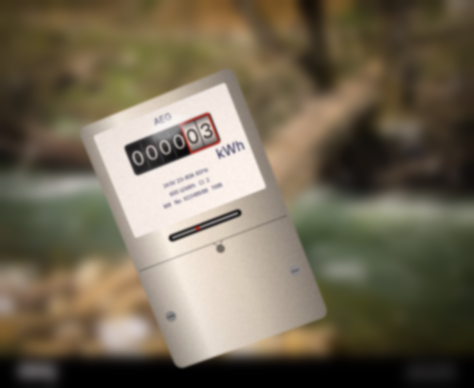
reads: {"value": 0.03, "unit": "kWh"}
